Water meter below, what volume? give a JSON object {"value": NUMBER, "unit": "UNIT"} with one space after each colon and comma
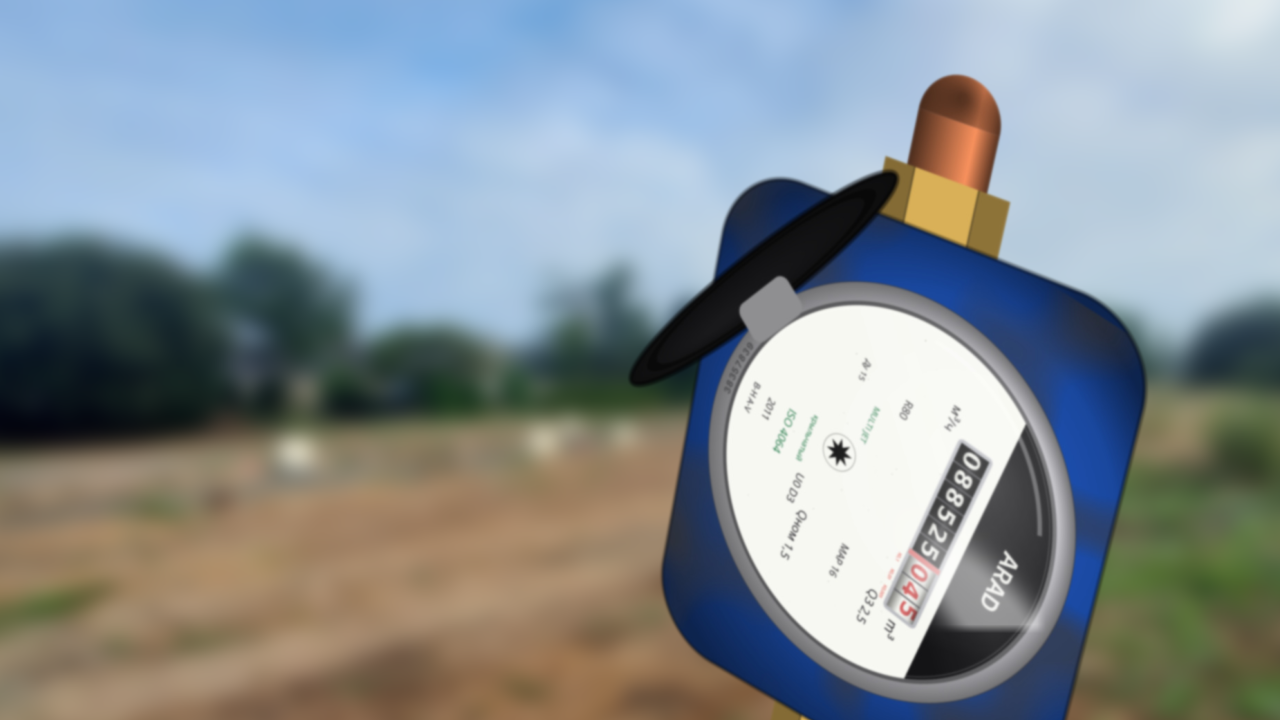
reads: {"value": 88525.045, "unit": "m³"}
